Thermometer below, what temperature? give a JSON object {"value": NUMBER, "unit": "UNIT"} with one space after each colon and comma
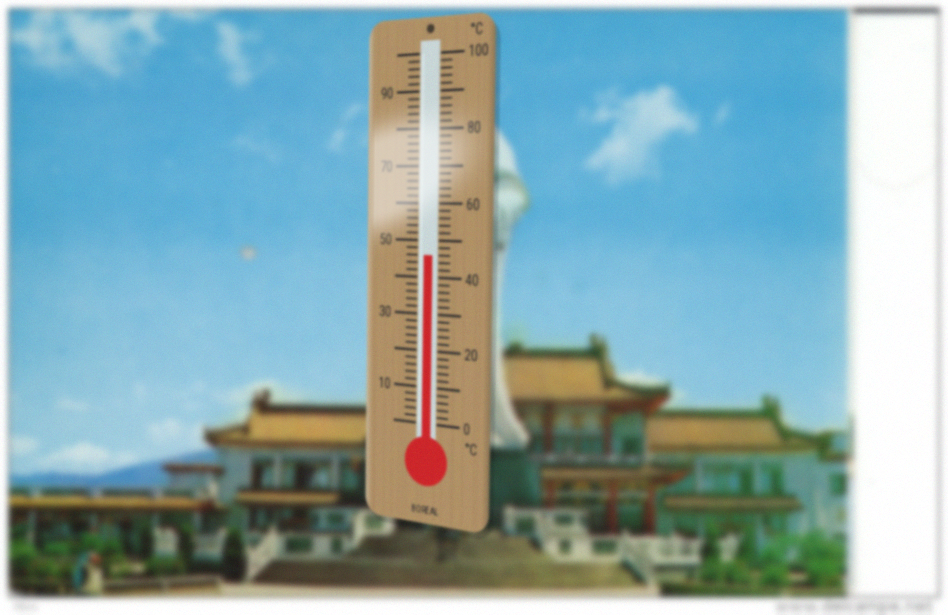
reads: {"value": 46, "unit": "°C"}
